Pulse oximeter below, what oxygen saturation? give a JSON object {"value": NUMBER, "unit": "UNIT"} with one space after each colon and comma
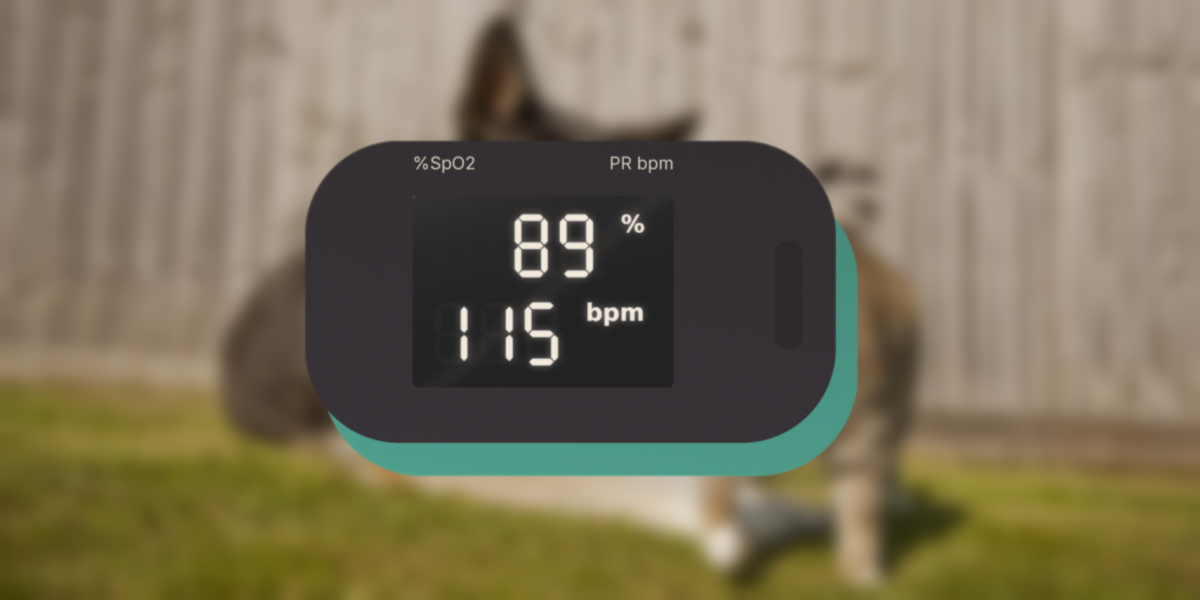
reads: {"value": 89, "unit": "%"}
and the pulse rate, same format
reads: {"value": 115, "unit": "bpm"}
